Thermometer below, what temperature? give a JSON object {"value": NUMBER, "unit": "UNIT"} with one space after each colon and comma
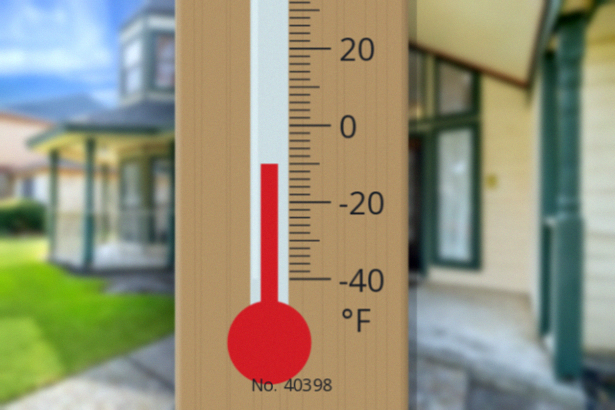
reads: {"value": -10, "unit": "°F"}
